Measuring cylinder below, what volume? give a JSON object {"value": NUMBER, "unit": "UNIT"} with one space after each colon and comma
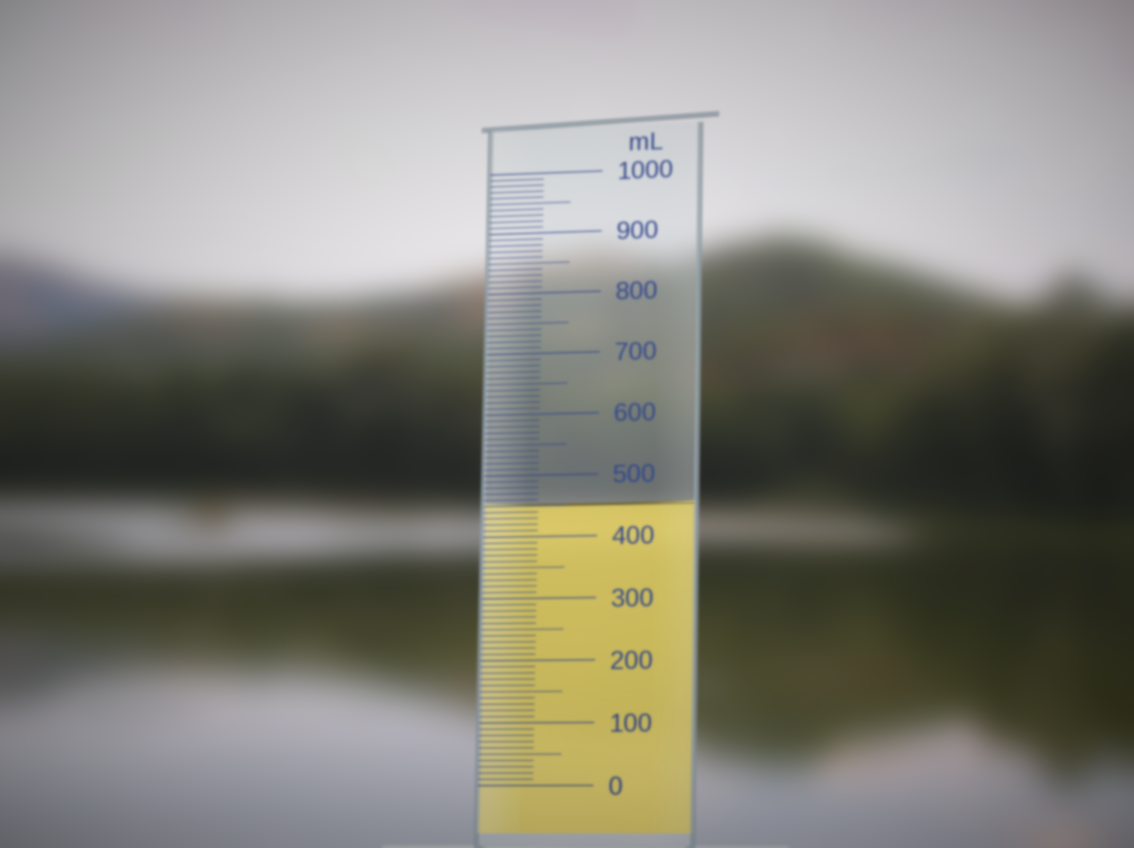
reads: {"value": 450, "unit": "mL"}
